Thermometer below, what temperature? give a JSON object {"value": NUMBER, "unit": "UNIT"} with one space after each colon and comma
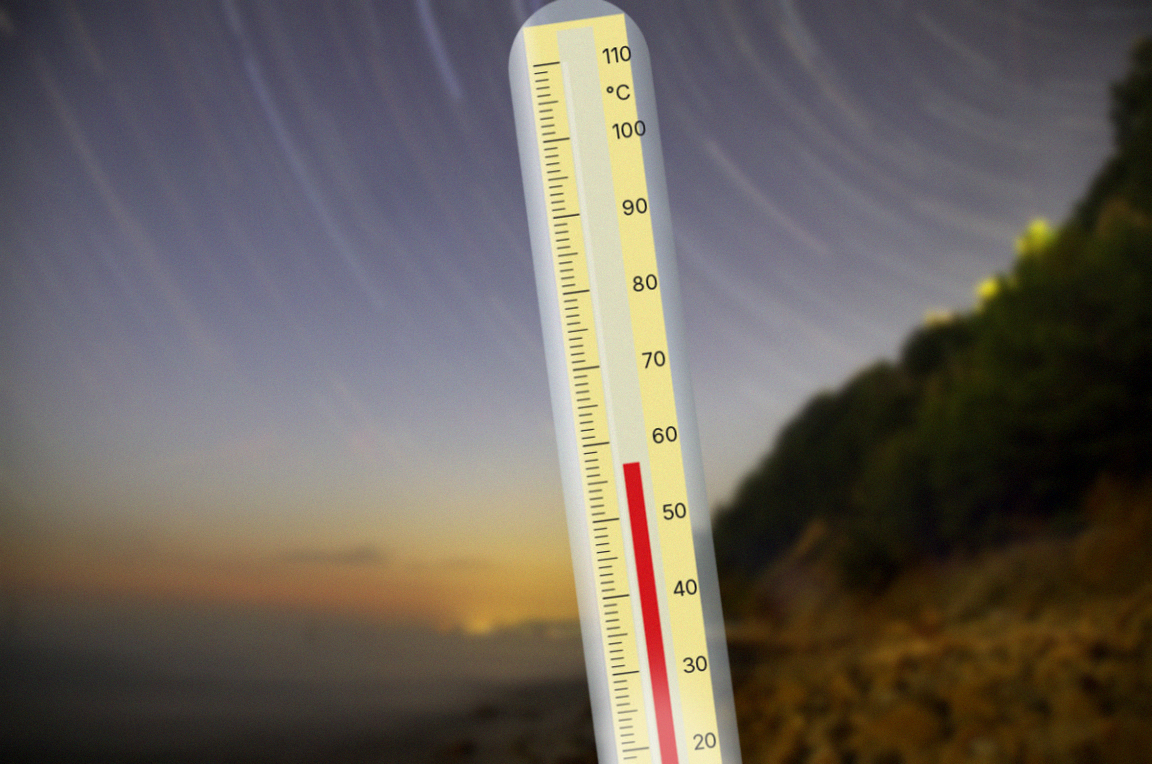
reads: {"value": 57, "unit": "°C"}
